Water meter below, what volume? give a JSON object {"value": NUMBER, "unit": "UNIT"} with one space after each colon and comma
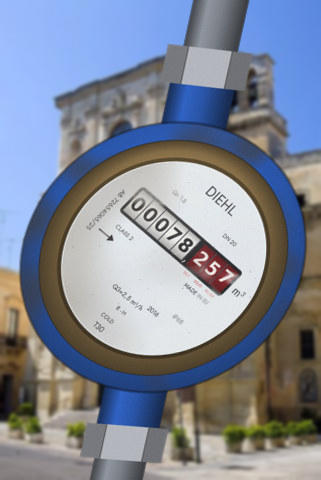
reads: {"value": 78.257, "unit": "m³"}
